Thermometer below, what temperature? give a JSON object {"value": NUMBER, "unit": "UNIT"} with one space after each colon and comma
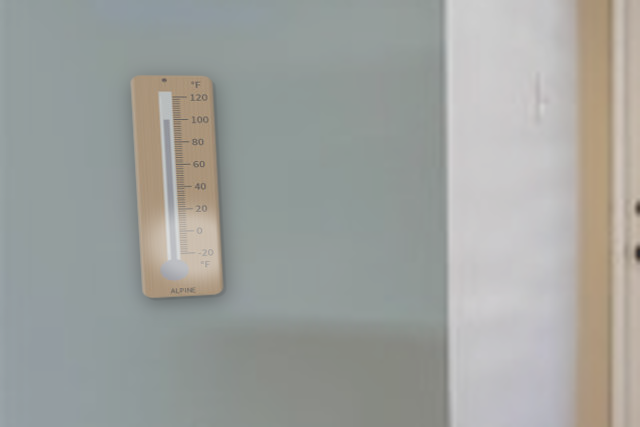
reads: {"value": 100, "unit": "°F"}
